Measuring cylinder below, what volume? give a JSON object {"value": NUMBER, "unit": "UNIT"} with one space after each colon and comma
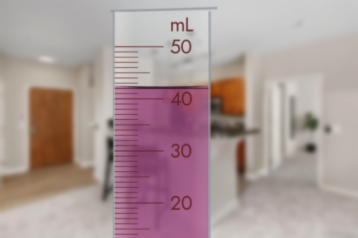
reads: {"value": 42, "unit": "mL"}
